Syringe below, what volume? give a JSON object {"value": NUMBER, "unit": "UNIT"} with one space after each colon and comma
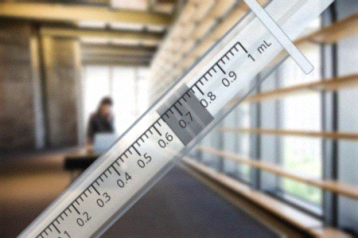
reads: {"value": 0.64, "unit": "mL"}
